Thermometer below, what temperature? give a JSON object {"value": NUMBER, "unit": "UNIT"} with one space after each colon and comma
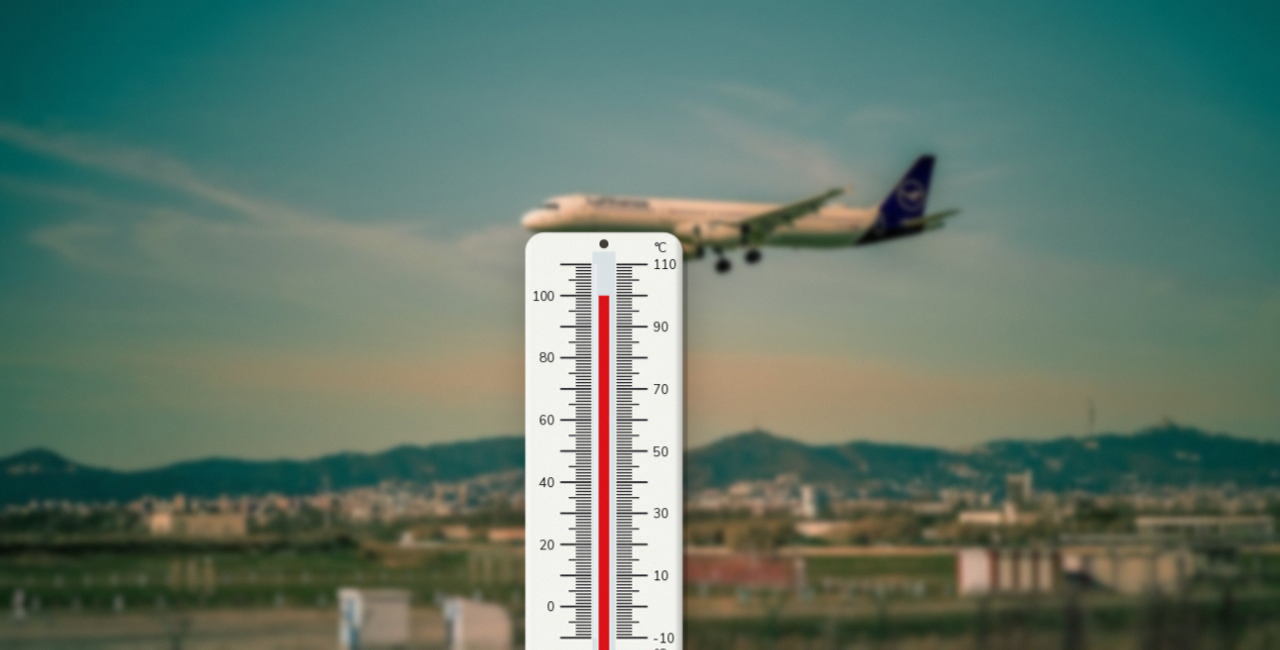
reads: {"value": 100, "unit": "°C"}
